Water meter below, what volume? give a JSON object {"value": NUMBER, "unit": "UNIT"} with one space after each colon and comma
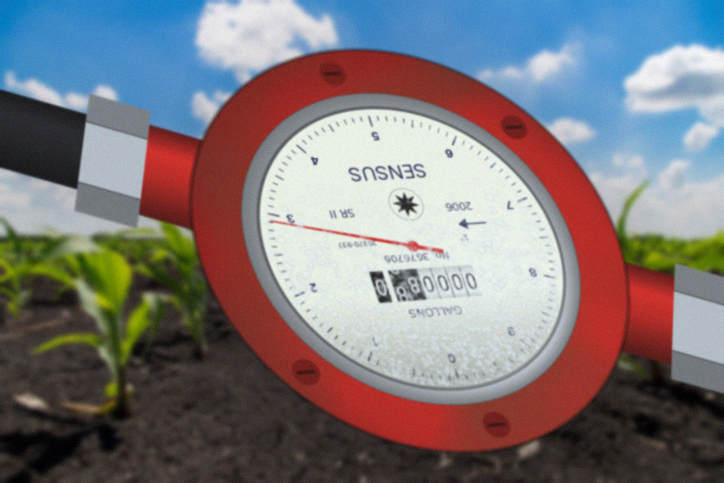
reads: {"value": 882.9, "unit": "gal"}
